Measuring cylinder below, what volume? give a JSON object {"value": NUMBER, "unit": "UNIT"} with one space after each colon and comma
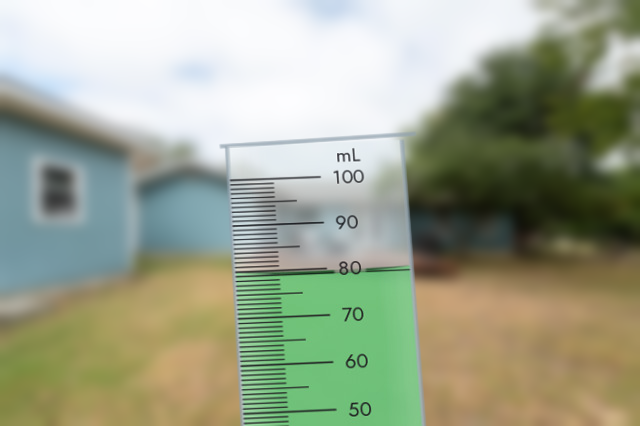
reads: {"value": 79, "unit": "mL"}
